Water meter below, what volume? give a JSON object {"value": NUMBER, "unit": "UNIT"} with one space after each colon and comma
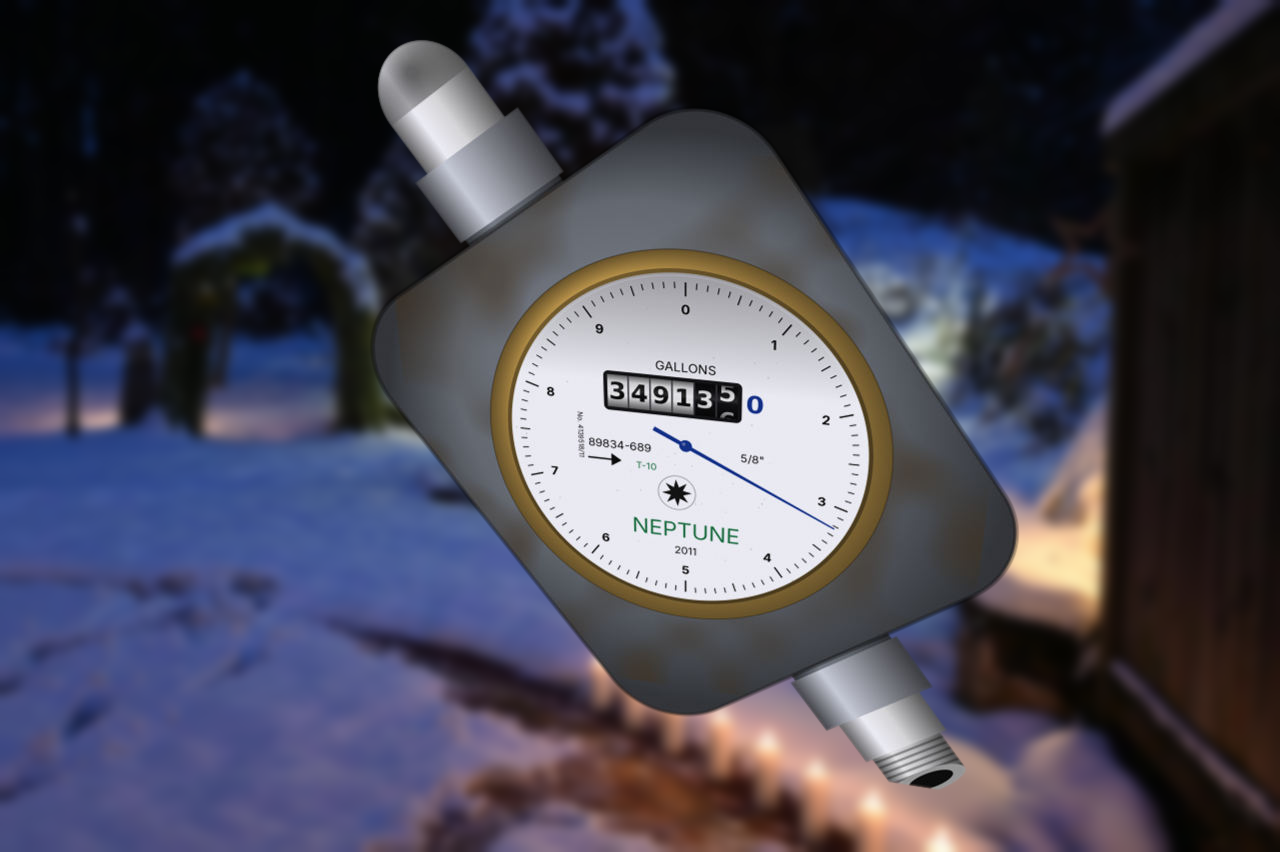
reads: {"value": 3491353.2, "unit": "gal"}
